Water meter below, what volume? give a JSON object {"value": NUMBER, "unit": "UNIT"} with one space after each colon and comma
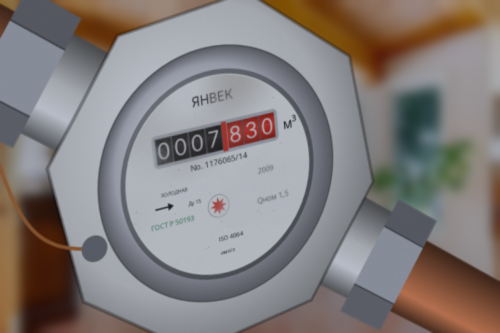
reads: {"value": 7.830, "unit": "m³"}
